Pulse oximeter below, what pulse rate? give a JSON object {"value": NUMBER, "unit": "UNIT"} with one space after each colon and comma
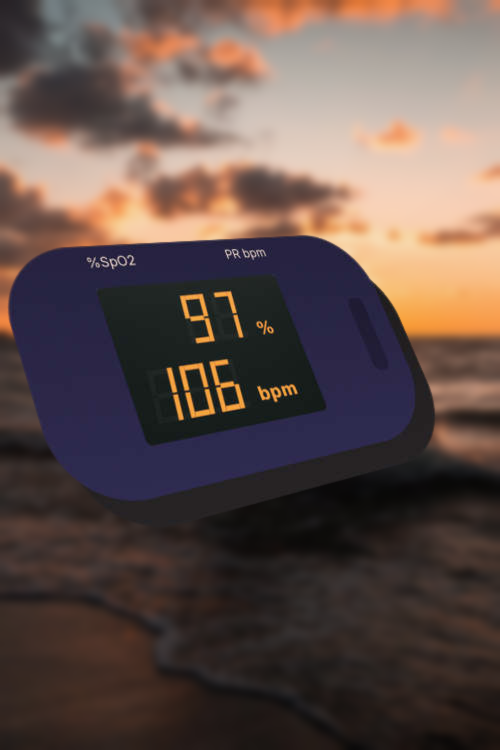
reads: {"value": 106, "unit": "bpm"}
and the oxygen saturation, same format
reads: {"value": 97, "unit": "%"}
